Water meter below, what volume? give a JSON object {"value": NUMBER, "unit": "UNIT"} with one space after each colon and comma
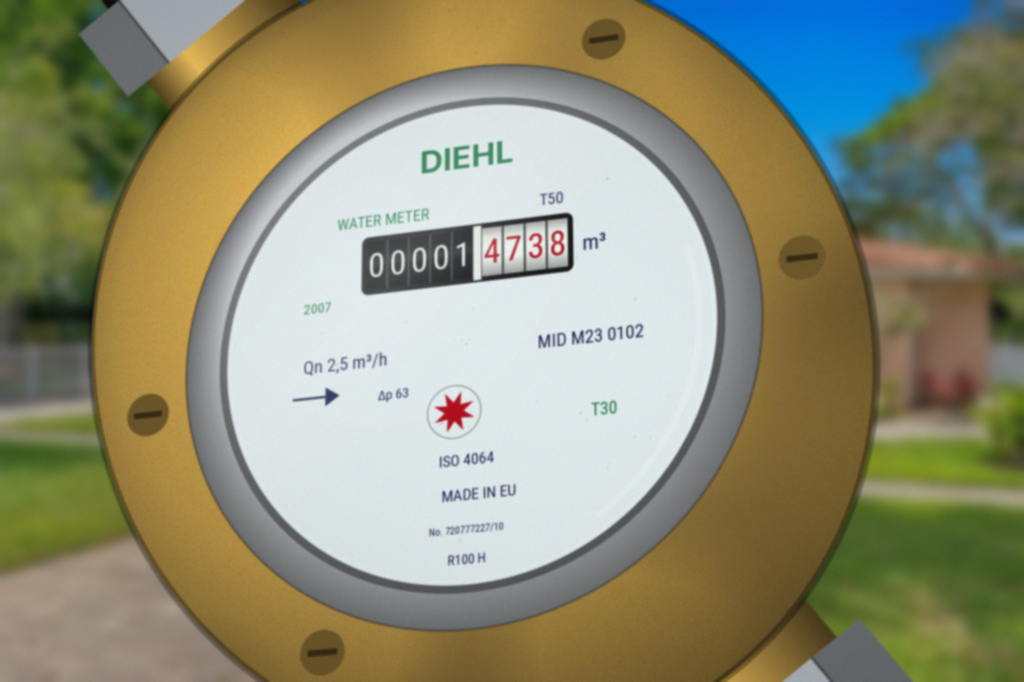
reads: {"value": 1.4738, "unit": "m³"}
